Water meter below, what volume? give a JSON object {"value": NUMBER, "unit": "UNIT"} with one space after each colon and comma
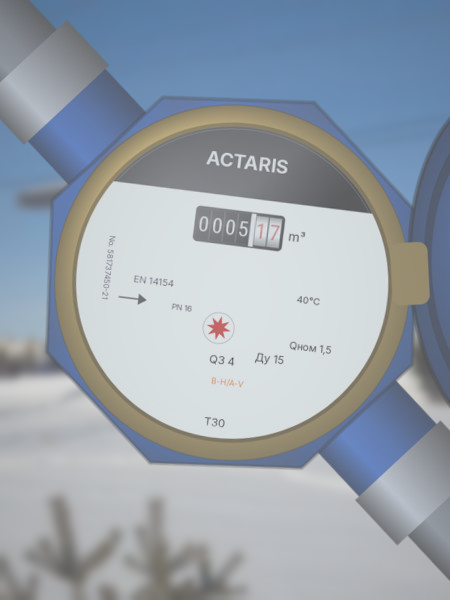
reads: {"value": 5.17, "unit": "m³"}
